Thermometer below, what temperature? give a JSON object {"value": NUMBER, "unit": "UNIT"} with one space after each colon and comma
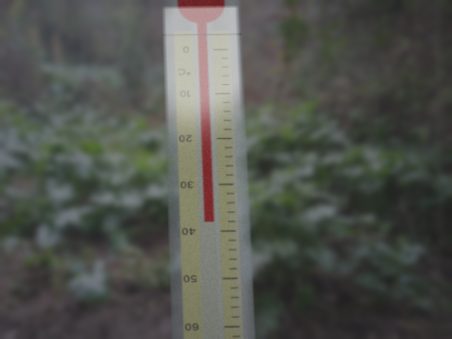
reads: {"value": 38, "unit": "°C"}
